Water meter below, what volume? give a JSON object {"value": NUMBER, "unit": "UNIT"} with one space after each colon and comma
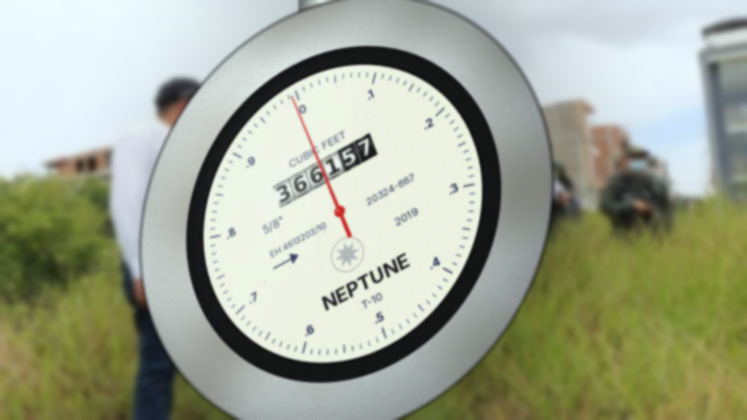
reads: {"value": 366156.99, "unit": "ft³"}
